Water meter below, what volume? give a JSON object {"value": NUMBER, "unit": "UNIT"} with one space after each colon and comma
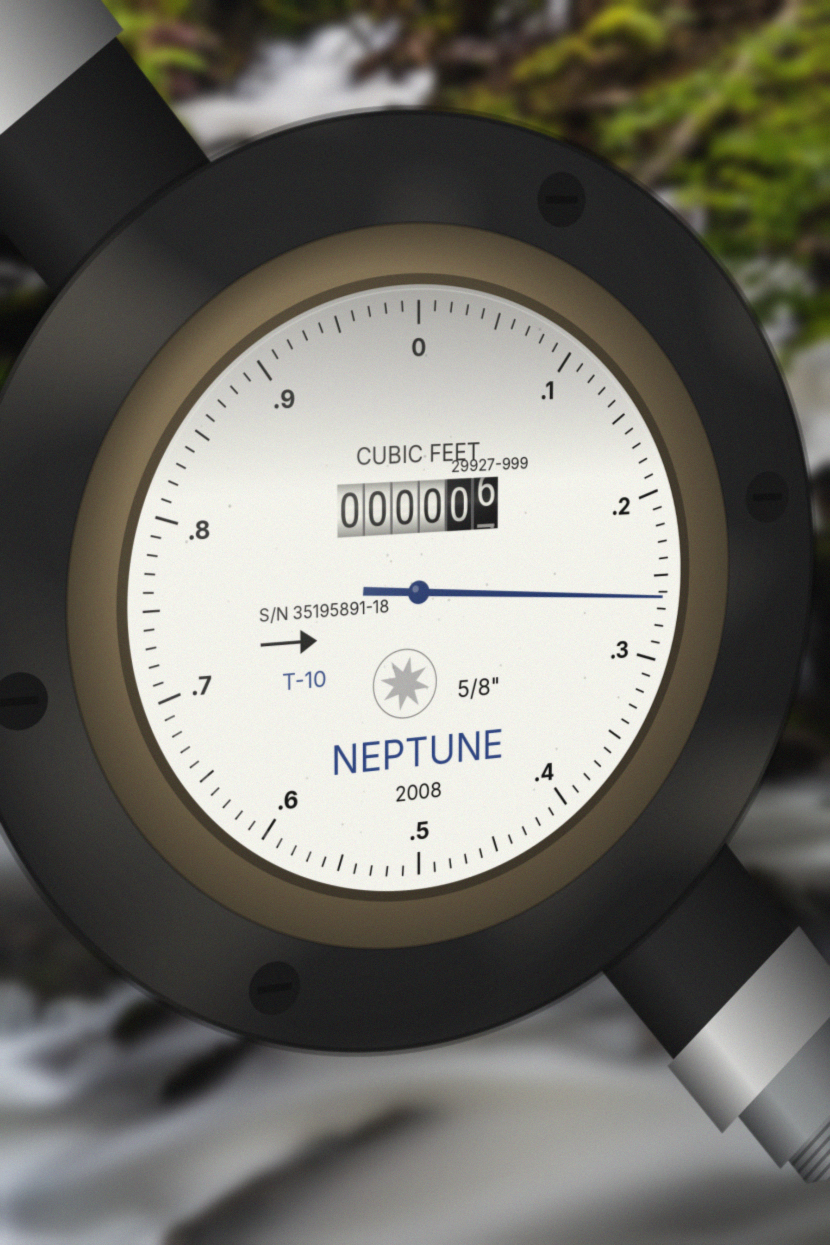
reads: {"value": 6.26, "unit": "ft³"}
